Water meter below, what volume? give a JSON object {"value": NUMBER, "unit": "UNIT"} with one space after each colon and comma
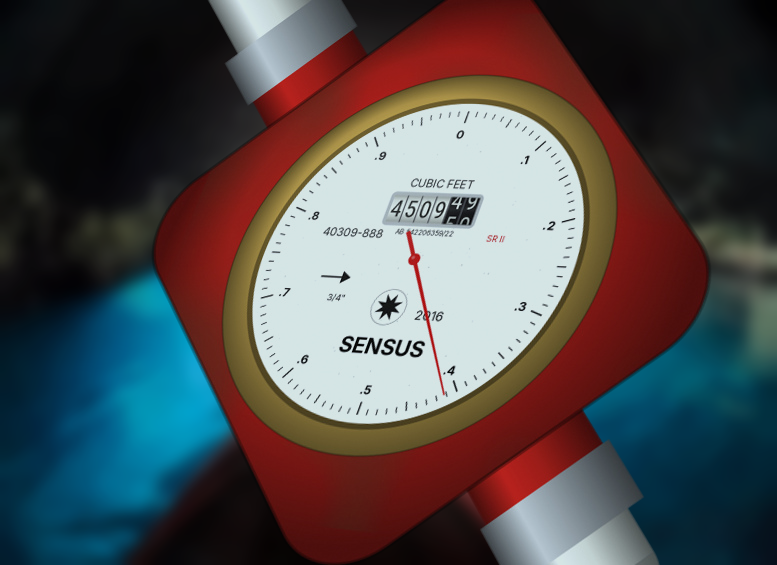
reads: {"value": 450949.41, "unit": "ft³"}
